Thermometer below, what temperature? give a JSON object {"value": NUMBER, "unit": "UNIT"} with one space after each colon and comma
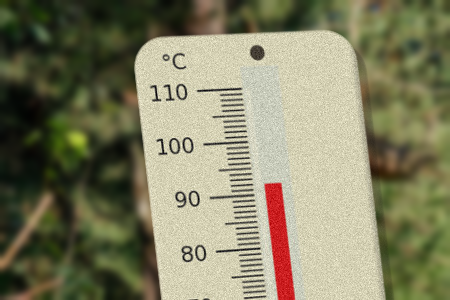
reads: {"value": 92, "unit": "°C"}
